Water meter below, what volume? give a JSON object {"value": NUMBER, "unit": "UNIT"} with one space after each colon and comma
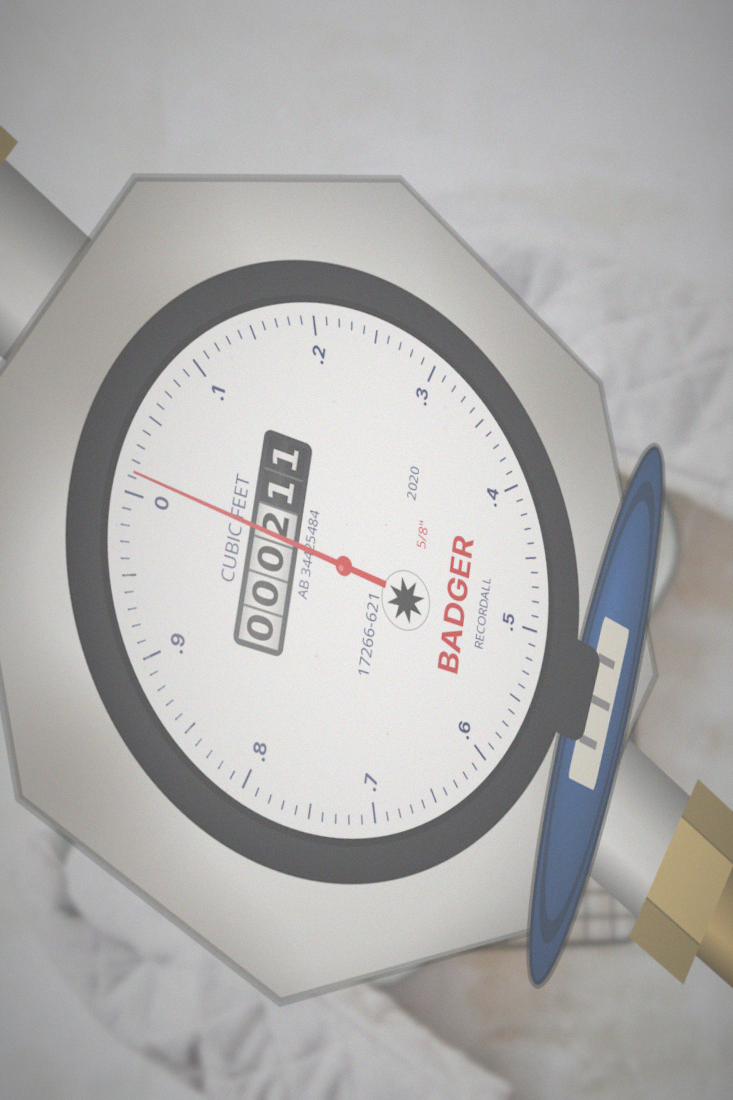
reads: {"value": 211.01, "unit": "ft³"}
